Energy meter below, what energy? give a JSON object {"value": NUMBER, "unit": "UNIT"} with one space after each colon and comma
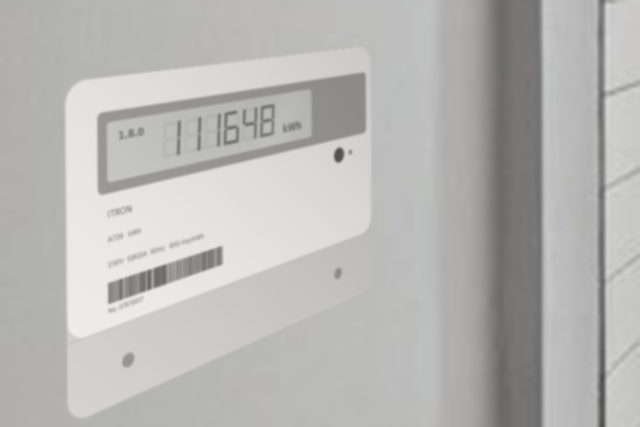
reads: {"value": 111648, "unit": "kWh"}
